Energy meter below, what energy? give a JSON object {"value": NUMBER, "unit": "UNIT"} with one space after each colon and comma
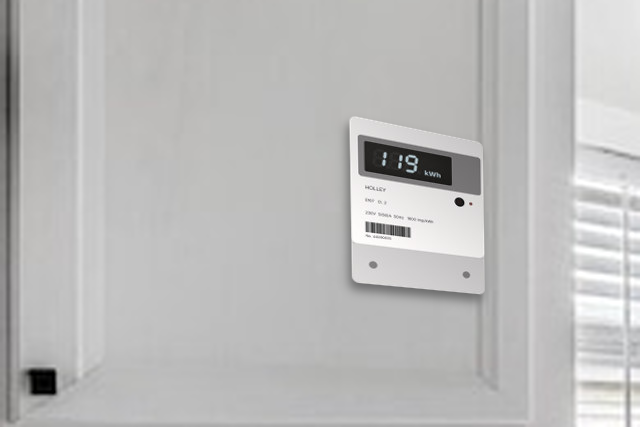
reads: {"value": 119, "unit": "kWh"}
